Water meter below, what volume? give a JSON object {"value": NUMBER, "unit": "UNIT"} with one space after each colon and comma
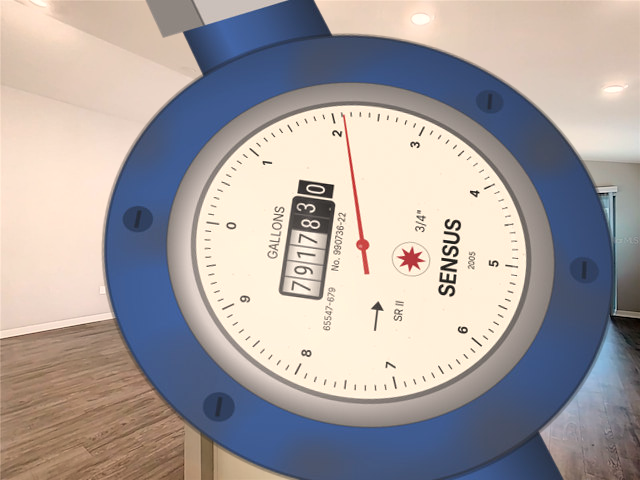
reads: {"value": 7917832.1, "unit": "gal"}
